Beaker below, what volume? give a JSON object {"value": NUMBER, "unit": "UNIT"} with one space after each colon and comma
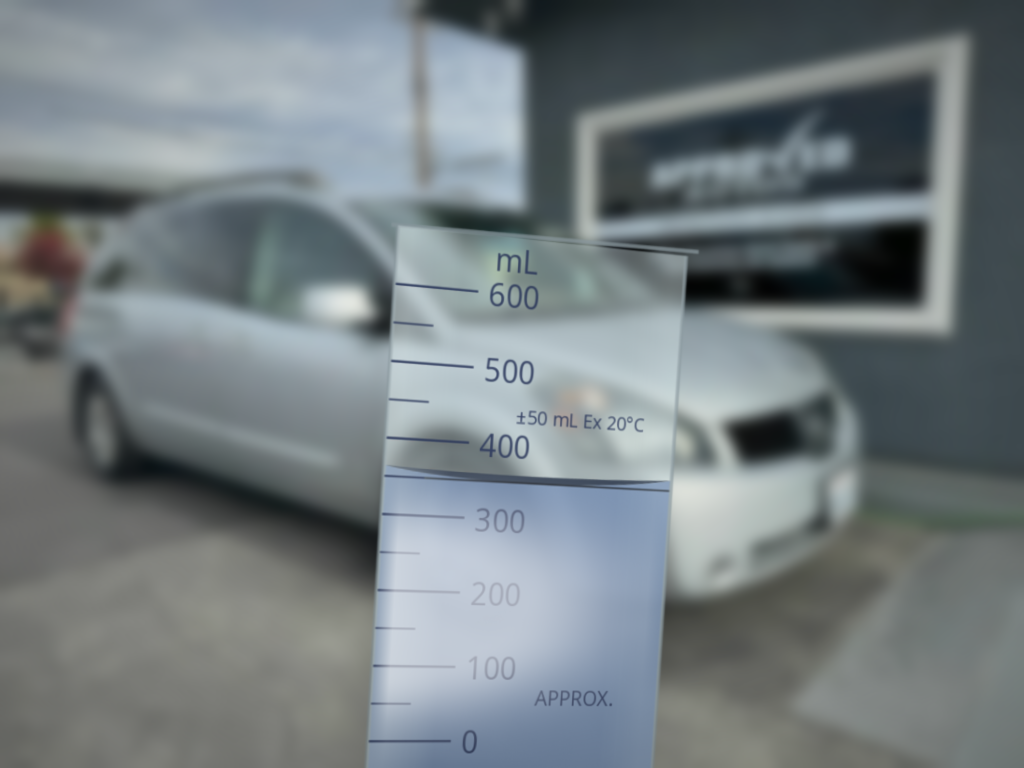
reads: {"value": 350, "unit": "mL"}
